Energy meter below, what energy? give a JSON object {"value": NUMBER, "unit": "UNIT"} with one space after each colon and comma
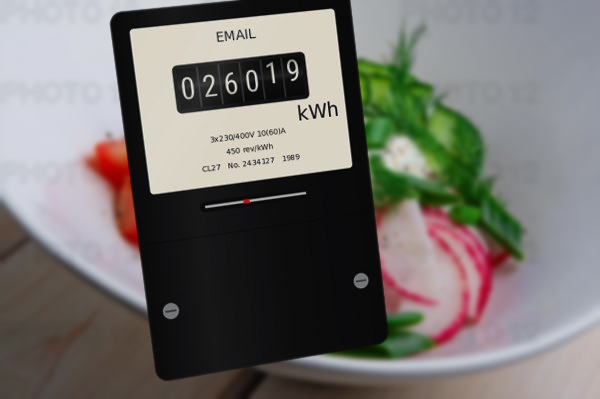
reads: {"value": 26019, "unit": "kWh"}
